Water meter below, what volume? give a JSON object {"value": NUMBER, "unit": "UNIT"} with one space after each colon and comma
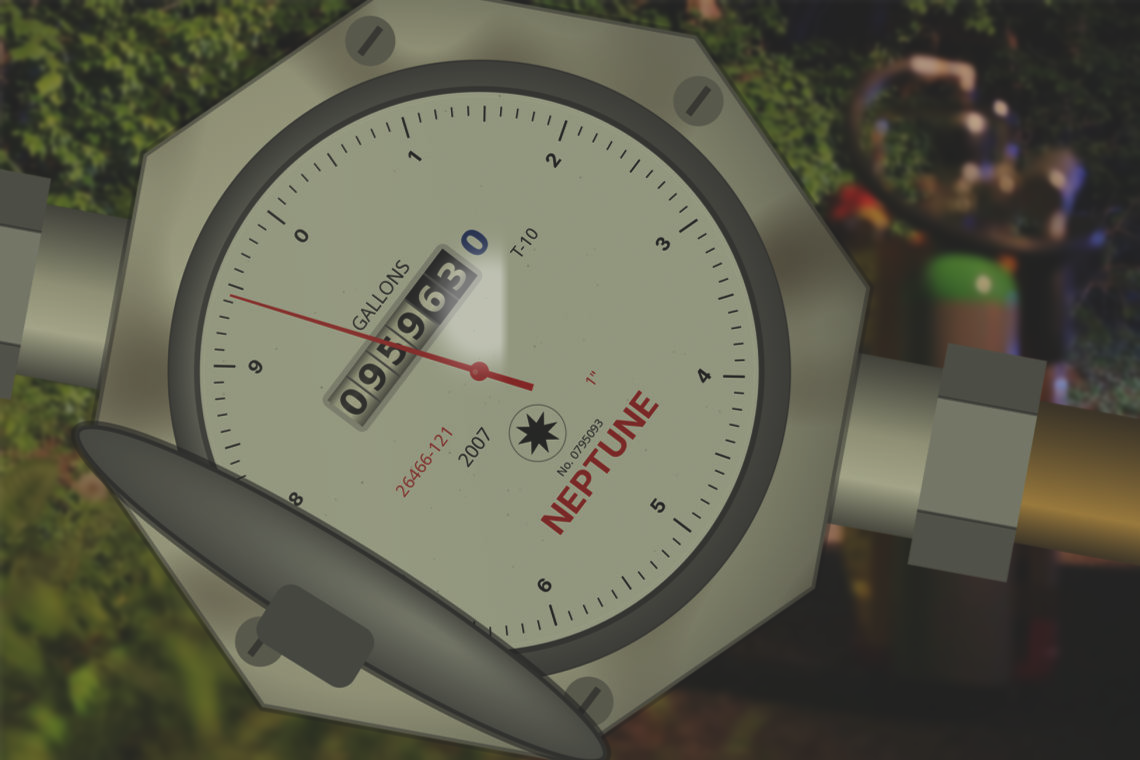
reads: {"value": 959629.4, "unit": "gal"}
